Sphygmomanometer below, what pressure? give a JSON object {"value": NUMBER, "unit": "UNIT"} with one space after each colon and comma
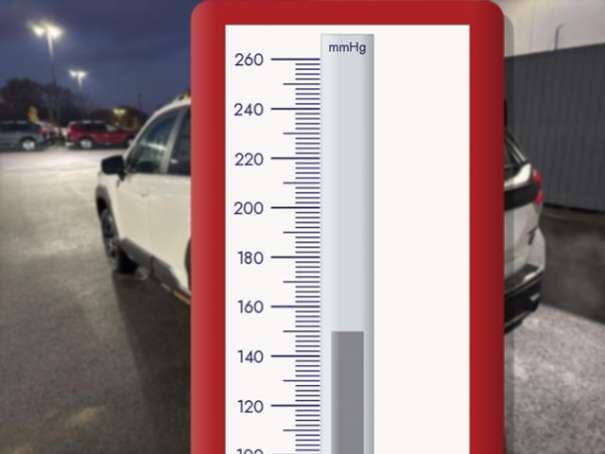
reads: {"value": 150, "unit": "mmHg"}
